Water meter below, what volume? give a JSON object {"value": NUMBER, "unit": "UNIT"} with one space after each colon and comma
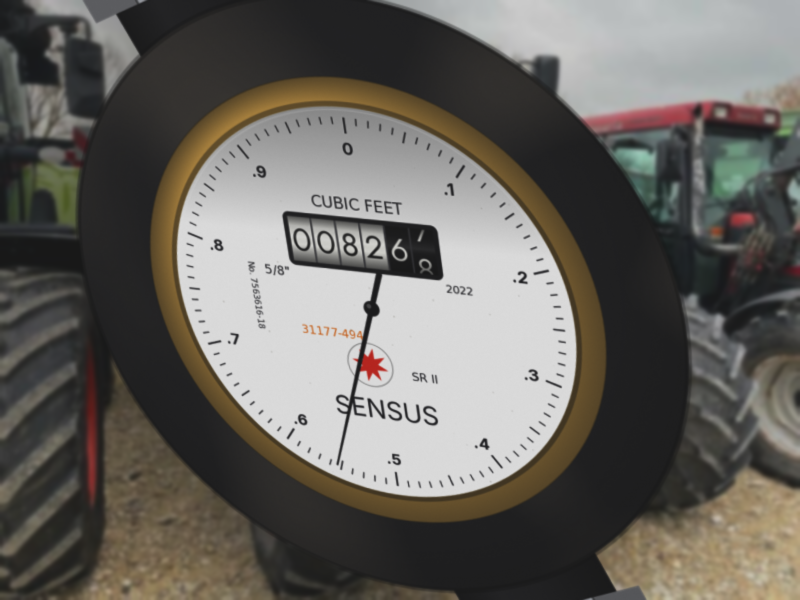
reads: {"value": 8267.55, "unit": "ft³"}
